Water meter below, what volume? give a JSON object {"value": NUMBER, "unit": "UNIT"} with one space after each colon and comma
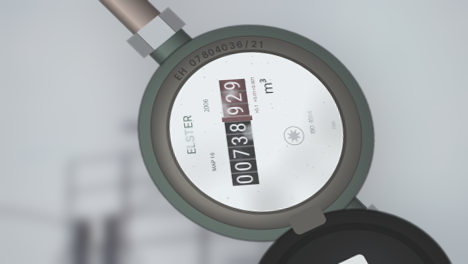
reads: {"value": 738.929, "unit": "m³"}
